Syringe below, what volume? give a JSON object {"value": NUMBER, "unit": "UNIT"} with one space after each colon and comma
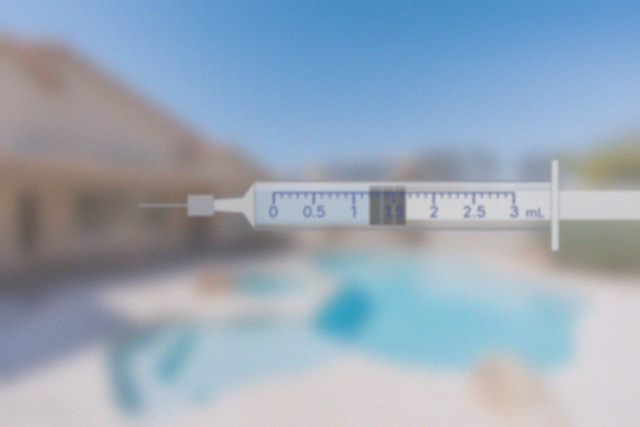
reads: {"value": 1.2, "unit": "mL"}
